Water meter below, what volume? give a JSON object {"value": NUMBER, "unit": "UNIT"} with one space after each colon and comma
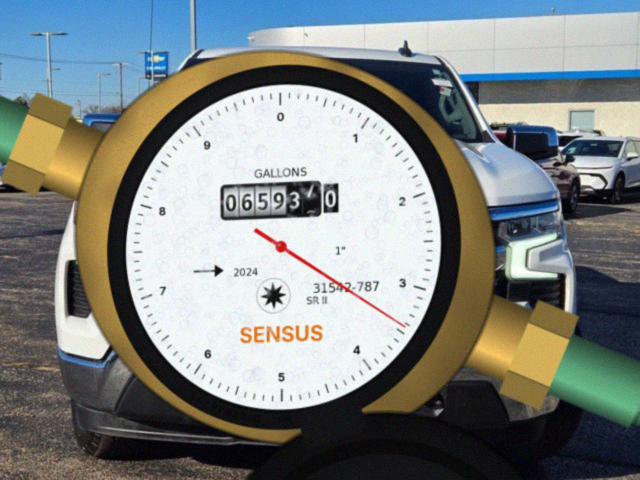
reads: {"value": 659373.4, "unit": "gal"}
